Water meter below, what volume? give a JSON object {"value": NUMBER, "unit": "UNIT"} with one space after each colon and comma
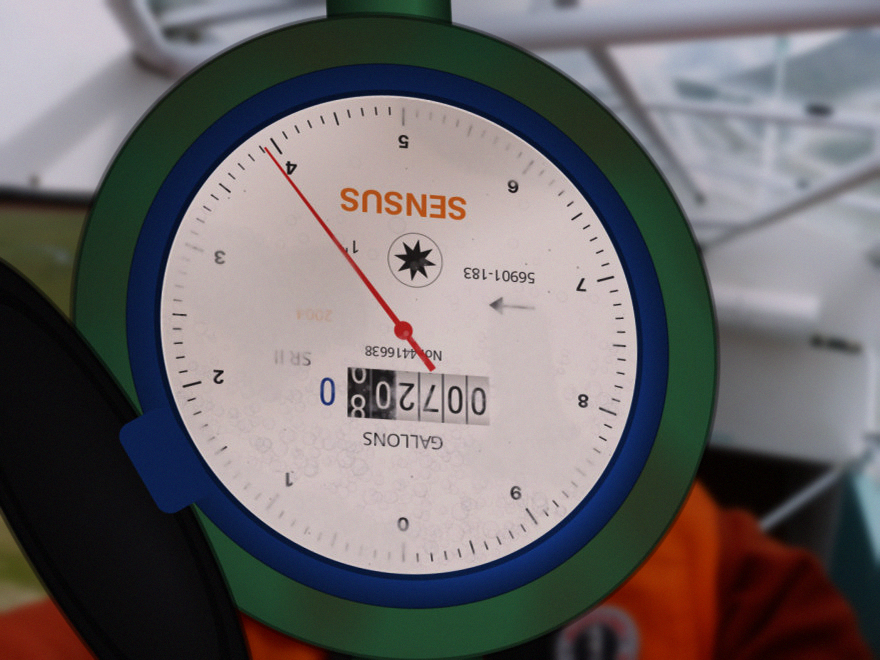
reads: {"value": 72083.9, "unit": "gal"}
